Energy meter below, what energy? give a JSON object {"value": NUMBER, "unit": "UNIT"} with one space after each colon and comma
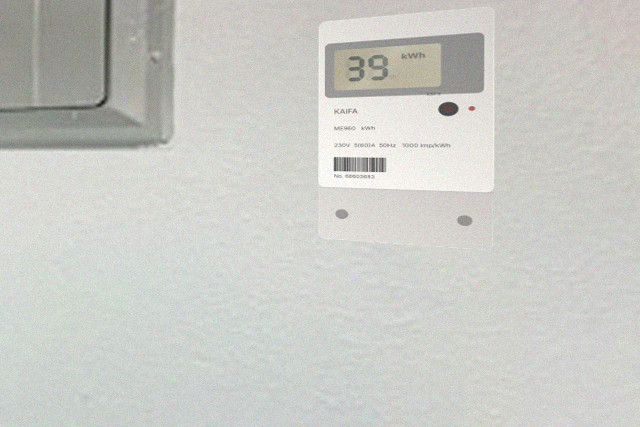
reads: {"value": 39, "unit": "kWh"}
